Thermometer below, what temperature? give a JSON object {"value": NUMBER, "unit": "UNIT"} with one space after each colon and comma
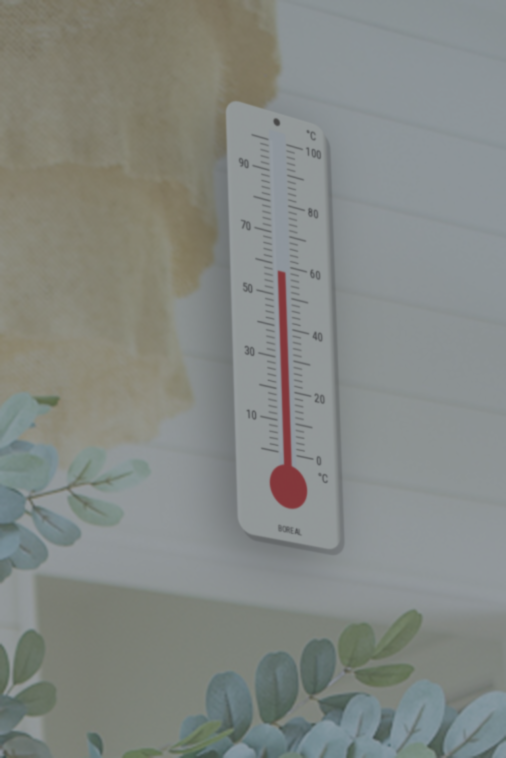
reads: {"value": 58, "unit": "°C"}
